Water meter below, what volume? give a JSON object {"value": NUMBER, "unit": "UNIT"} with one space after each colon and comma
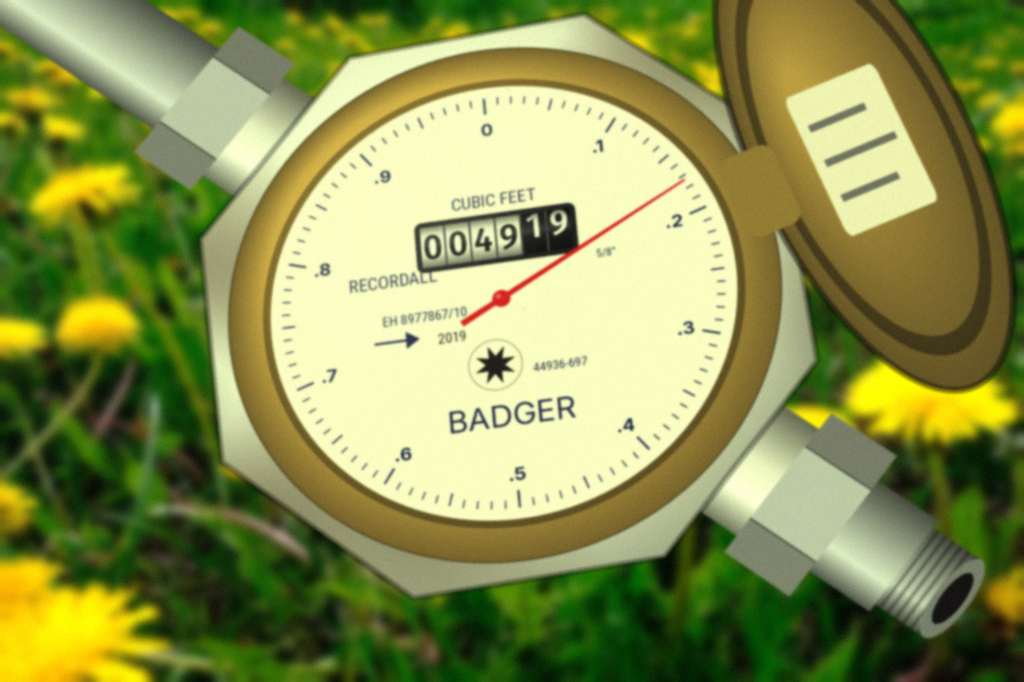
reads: {"value": 4919.17, "unit": "ft³"}
